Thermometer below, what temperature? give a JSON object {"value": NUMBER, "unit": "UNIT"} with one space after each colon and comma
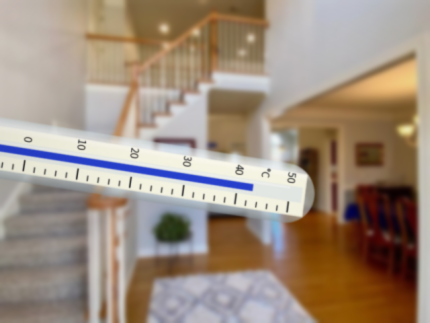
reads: {"value": 43, "unit": "°C"}
